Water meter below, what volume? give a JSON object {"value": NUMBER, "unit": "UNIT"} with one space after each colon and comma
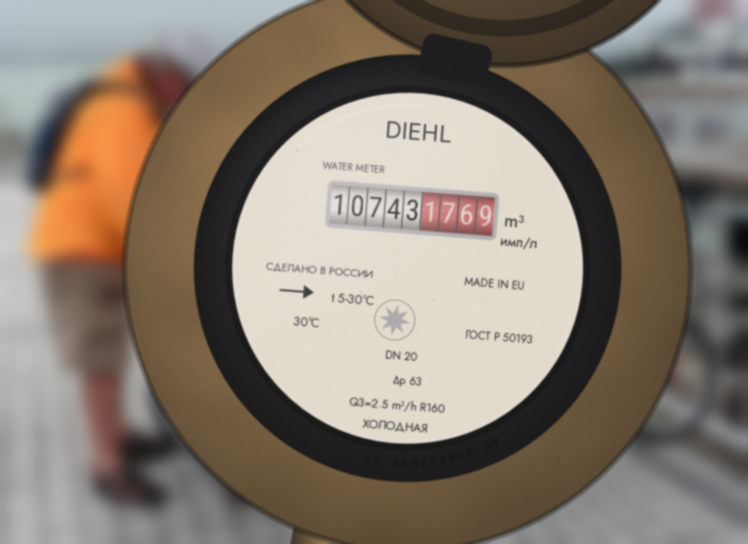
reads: {"value": 10743.1769, "unit": "m³"}
